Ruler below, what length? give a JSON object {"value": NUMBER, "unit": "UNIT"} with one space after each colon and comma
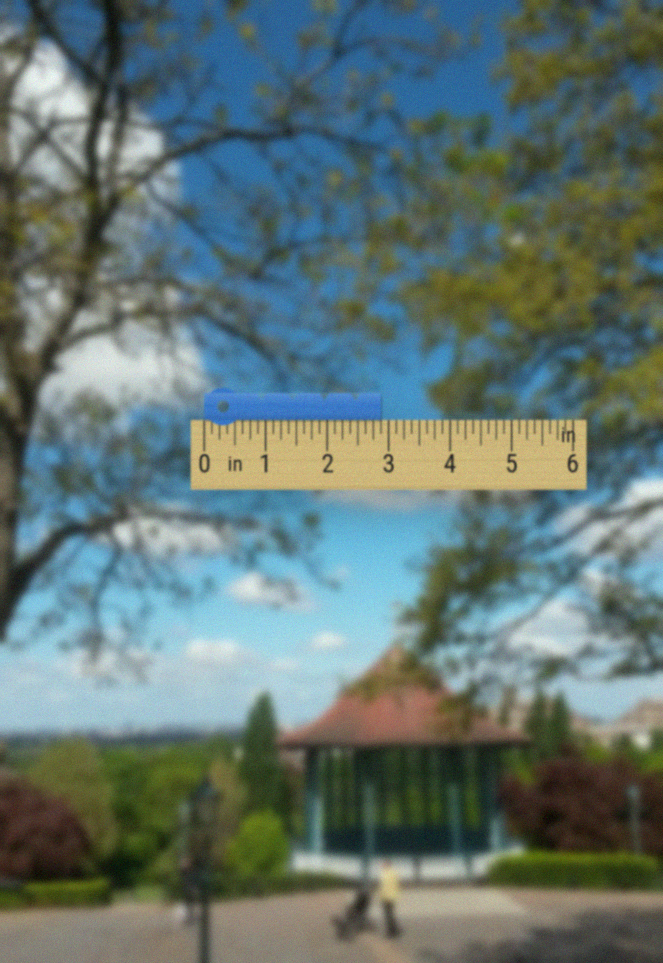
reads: {"value": 2.875, "unit": "in"}
